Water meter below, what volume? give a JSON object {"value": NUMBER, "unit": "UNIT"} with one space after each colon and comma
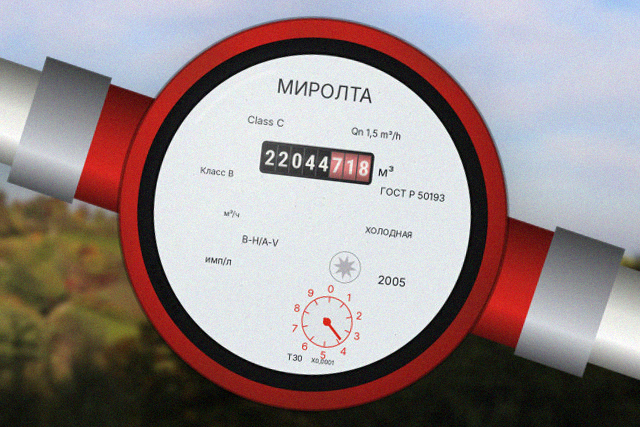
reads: {"value": 22044.7183, "unit": "m³"}
